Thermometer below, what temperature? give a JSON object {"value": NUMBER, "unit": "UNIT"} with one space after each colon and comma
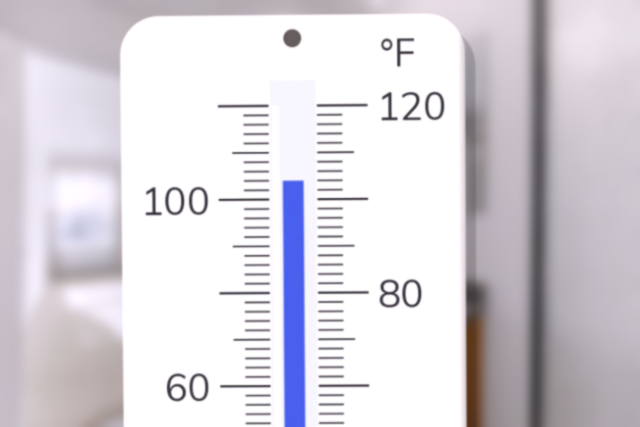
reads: {"value": 104, "unit": "°F"}
